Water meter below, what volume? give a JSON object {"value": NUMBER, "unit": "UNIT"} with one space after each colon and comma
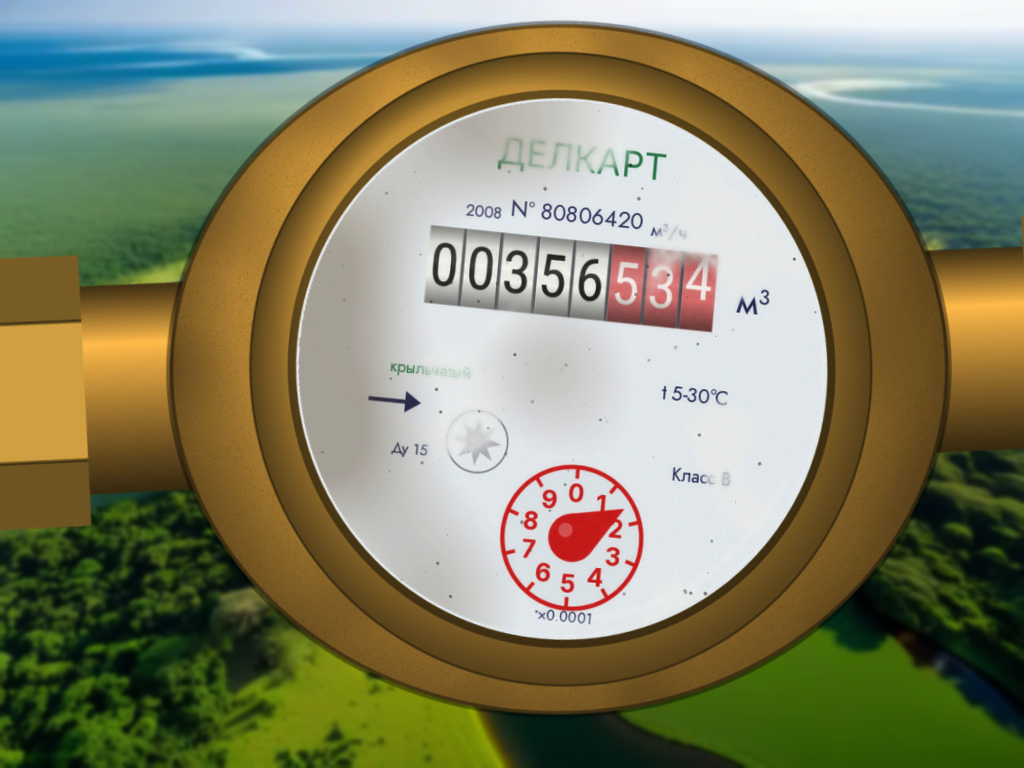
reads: {"value": 356.5341, "unit": "m³"}
